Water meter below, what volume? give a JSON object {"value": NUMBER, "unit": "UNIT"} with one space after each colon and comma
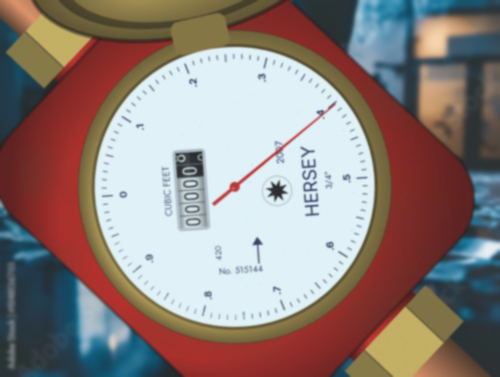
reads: {"value": 8.40, "unit": "ft³"}
